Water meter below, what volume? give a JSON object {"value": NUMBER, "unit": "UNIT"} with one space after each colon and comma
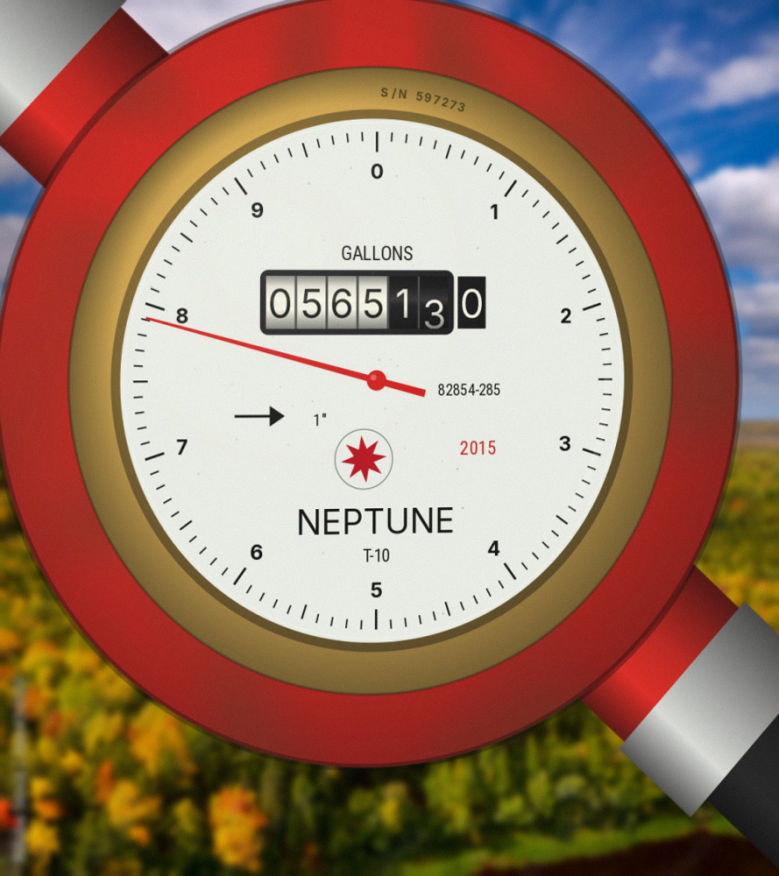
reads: {"value": 565127.9, "unit": "gal"}
